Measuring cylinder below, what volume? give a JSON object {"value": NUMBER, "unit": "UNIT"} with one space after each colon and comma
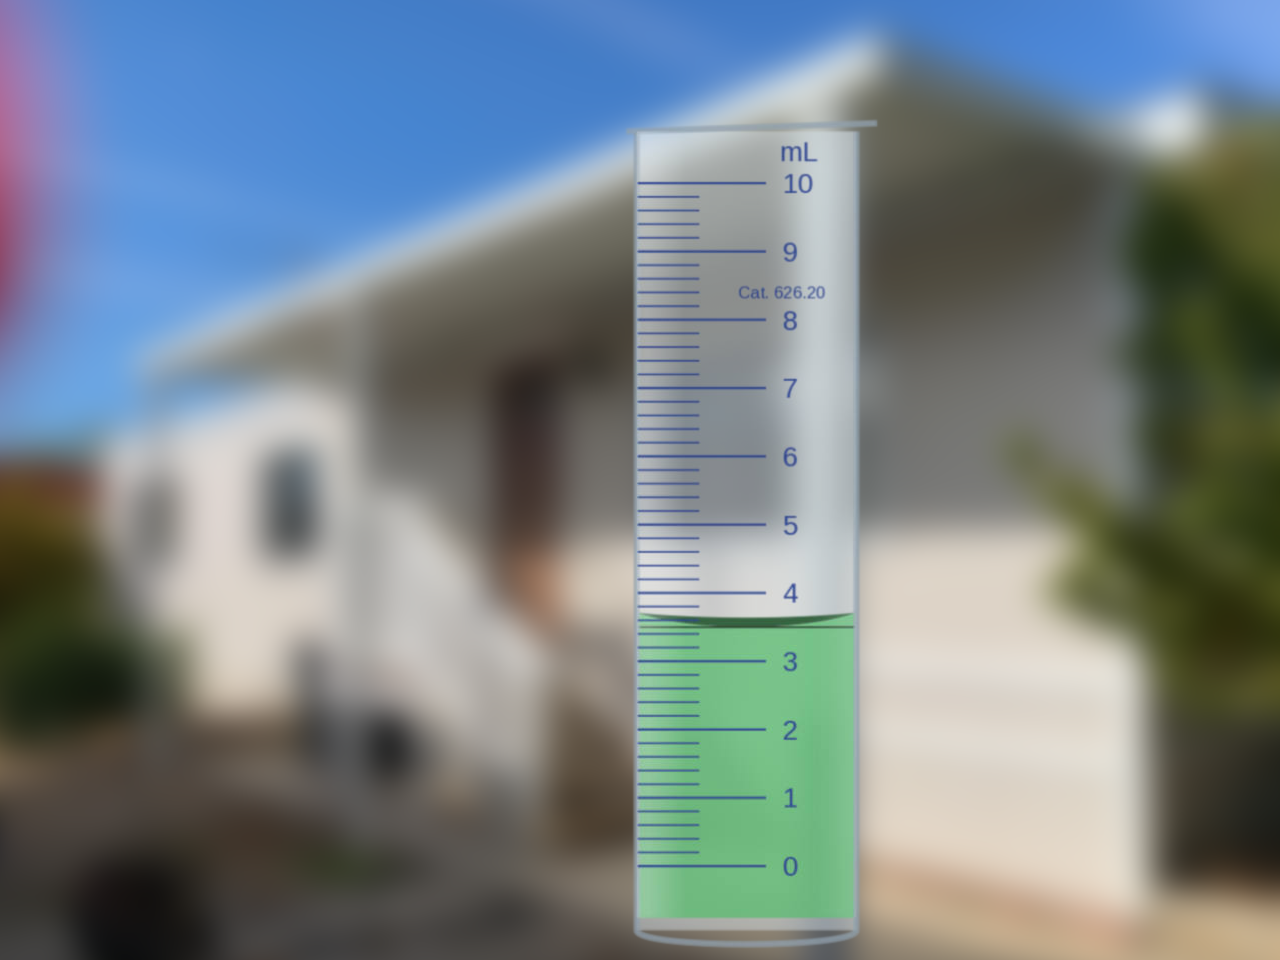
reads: {"value": 3.5, "unit": "mL"}
